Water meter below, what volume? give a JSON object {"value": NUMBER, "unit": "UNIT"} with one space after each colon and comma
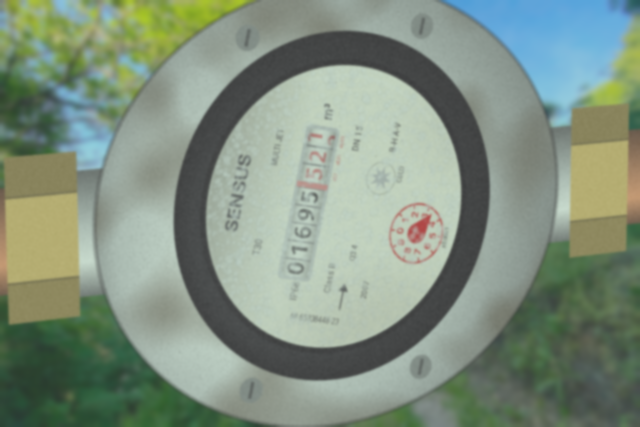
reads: {"value": 1695.5213, "unit": "m³"}
